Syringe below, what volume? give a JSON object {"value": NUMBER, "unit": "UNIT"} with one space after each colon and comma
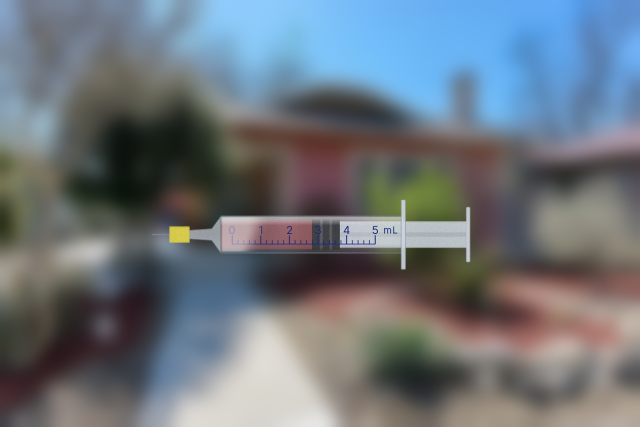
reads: {"value": 2.8, "unit": "mL"}
